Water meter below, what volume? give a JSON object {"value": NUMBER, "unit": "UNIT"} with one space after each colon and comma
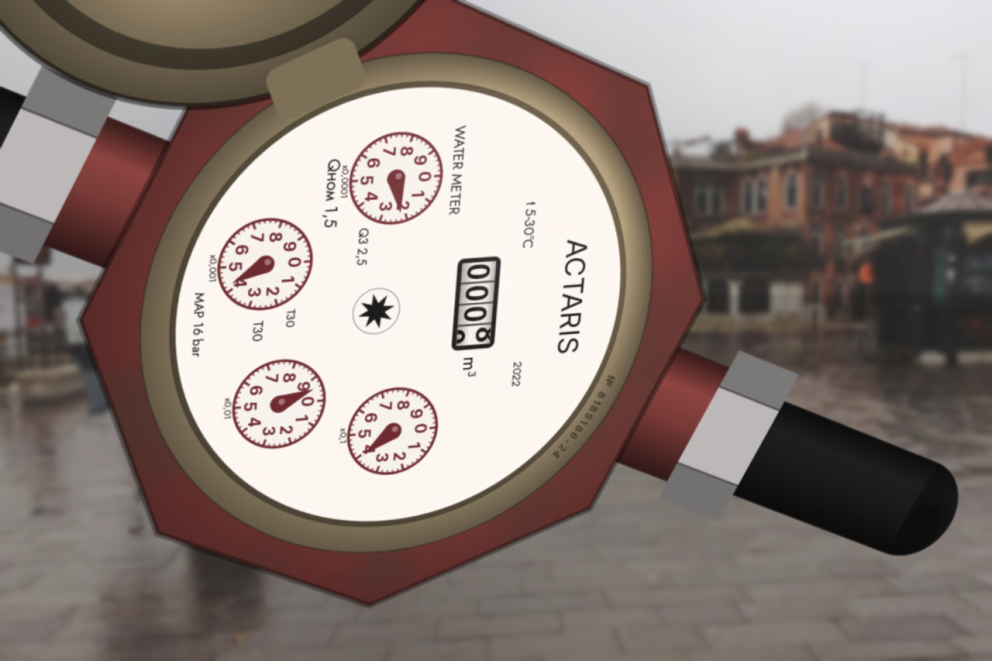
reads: {"value": 8.3942, "unit": "m³"}
